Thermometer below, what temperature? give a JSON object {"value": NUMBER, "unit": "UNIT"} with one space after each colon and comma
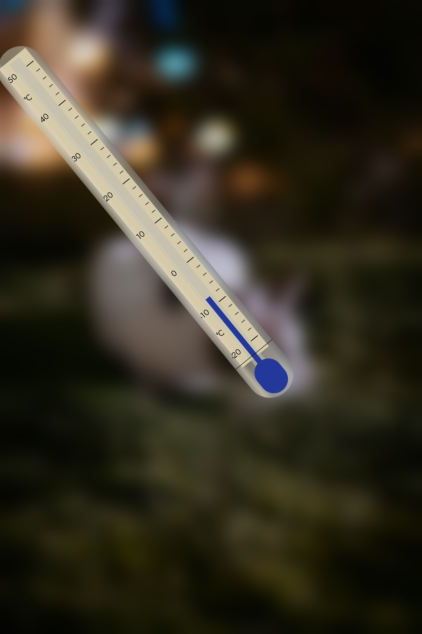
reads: {"value": -8, "unit": "°C"}
